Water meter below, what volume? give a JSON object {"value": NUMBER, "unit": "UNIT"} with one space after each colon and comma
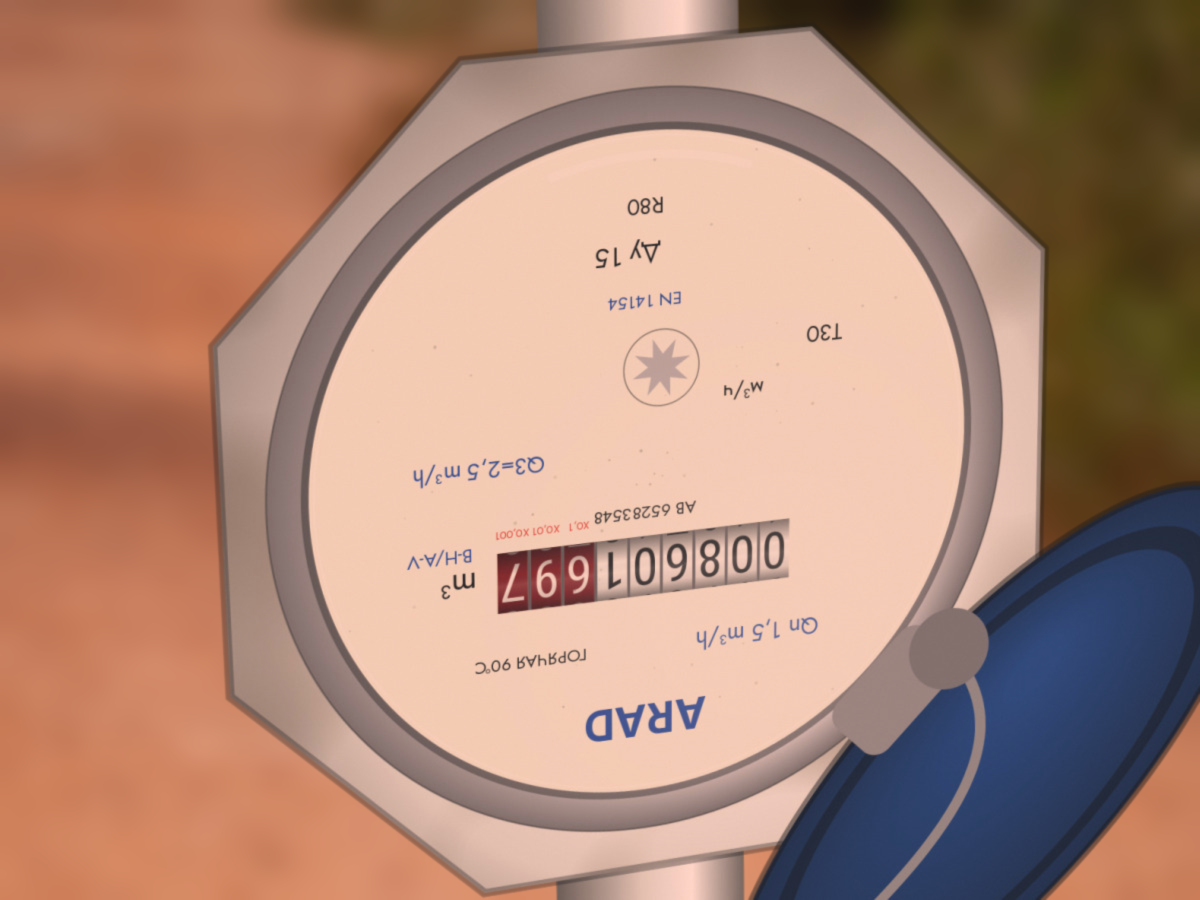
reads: {"value": 8601.697, "unit": "m³"}
